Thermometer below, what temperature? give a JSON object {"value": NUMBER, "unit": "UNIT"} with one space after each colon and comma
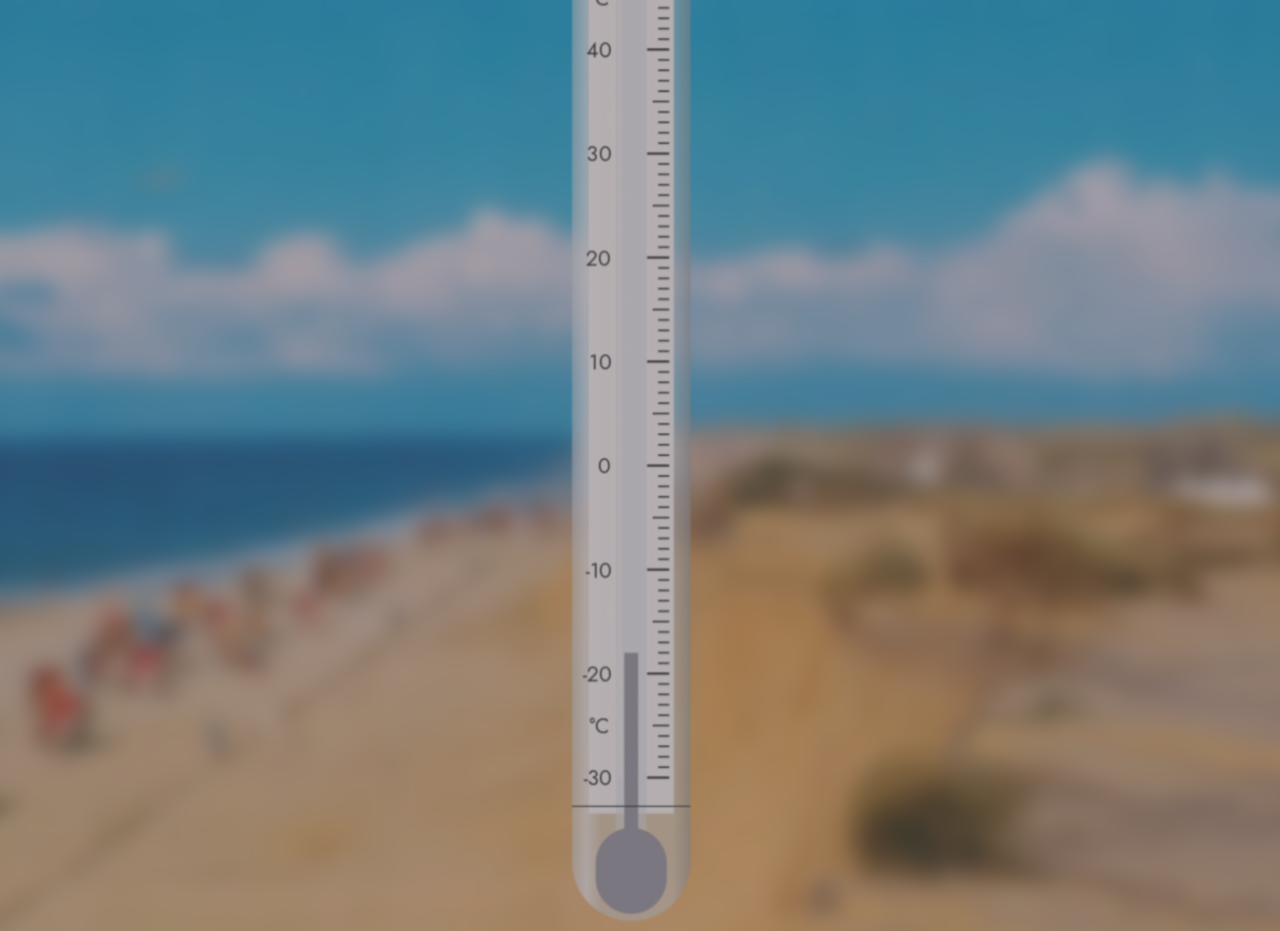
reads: {"value": -18, "unit": "°C"}
